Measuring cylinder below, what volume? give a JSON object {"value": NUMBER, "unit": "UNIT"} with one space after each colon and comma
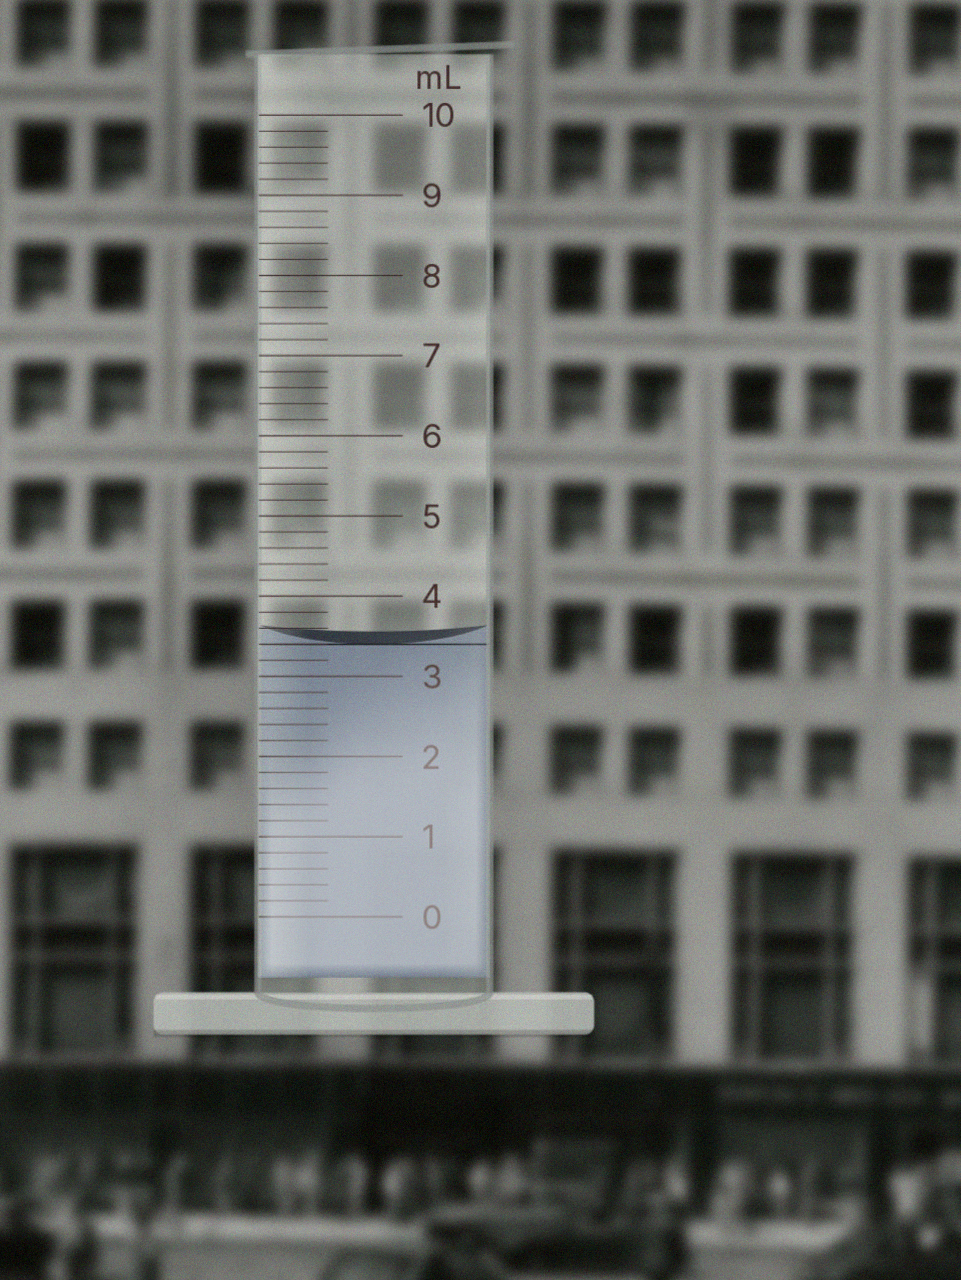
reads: {"value": 3.4, "unit": "mL"}
